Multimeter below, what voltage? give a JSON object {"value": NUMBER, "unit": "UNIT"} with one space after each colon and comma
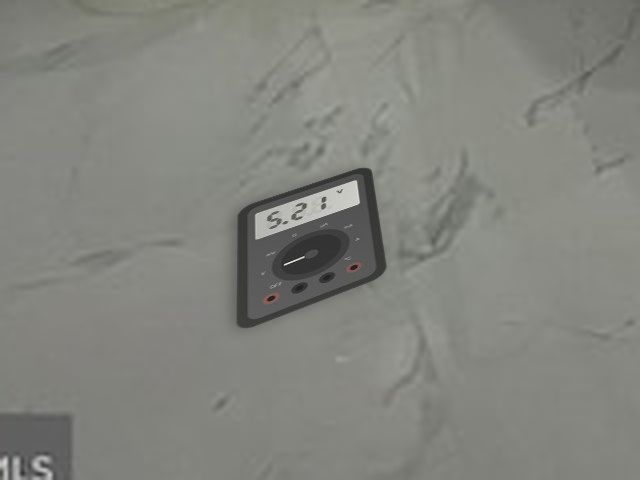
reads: {"value": 5.21, "unit": "V"}
